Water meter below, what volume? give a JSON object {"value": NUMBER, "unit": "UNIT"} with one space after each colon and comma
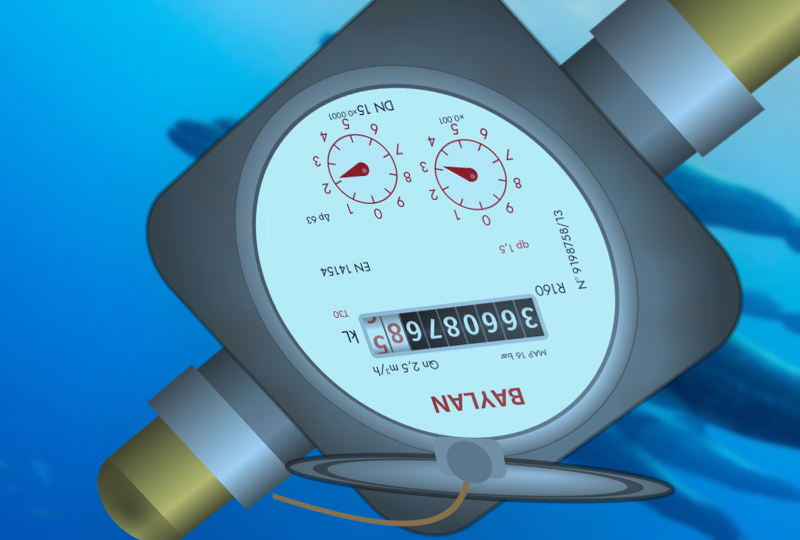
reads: {"value": 3660876.8532, "unit": "kL"}
